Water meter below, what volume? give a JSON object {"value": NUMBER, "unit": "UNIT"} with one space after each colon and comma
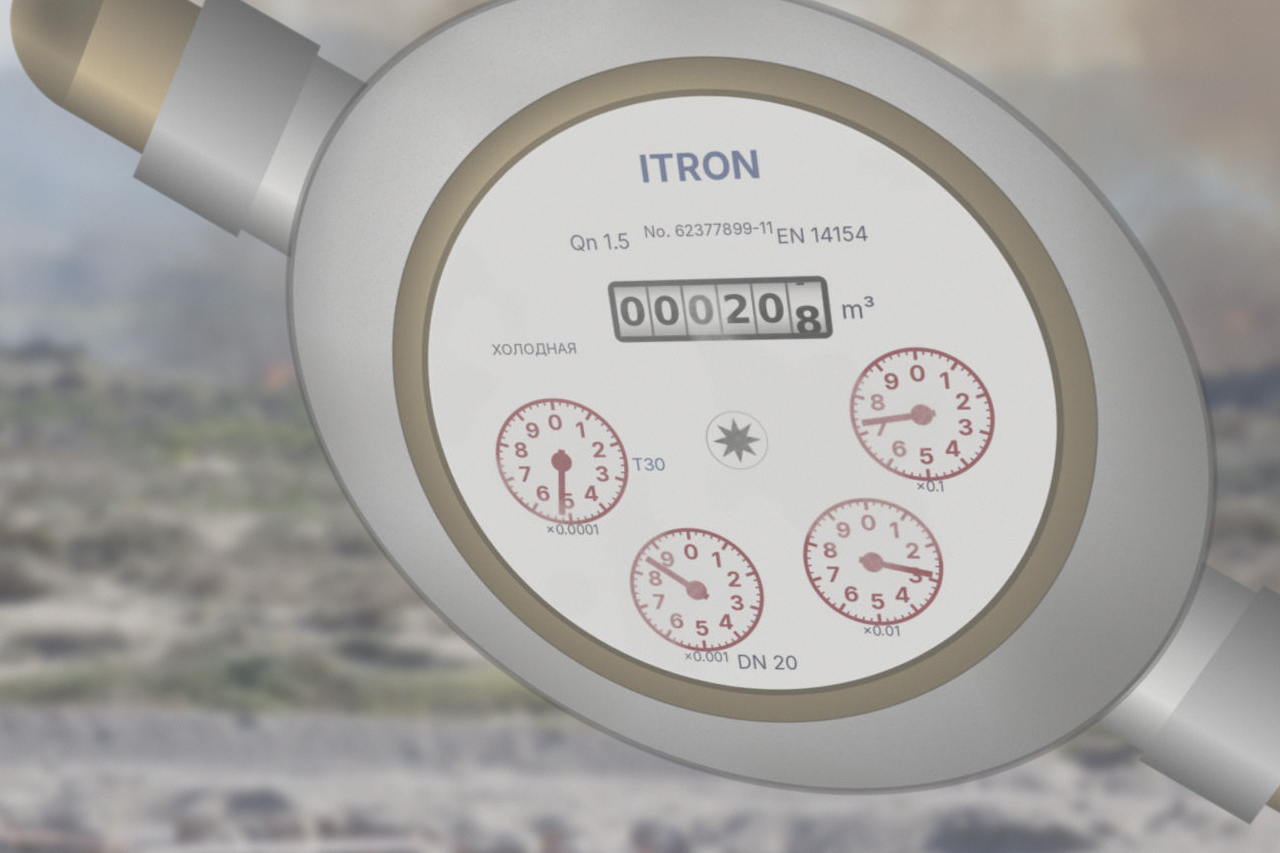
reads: {"value": 207.7285, "unit": "m³"}
